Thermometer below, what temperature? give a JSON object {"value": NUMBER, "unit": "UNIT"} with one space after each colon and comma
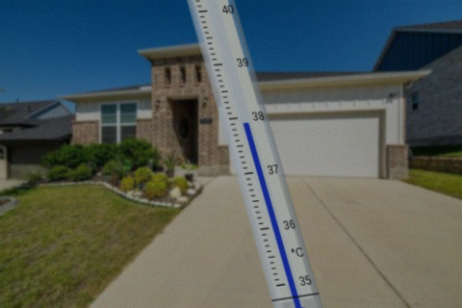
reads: {"value": 37.9, "unit": "°C"}
